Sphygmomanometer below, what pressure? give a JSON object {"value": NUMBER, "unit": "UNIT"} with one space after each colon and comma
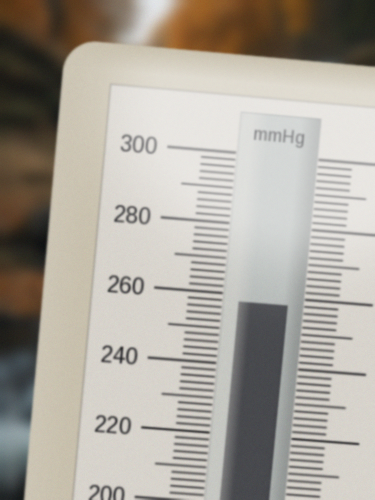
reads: {"value": 258, "unit": "mmHg"}
